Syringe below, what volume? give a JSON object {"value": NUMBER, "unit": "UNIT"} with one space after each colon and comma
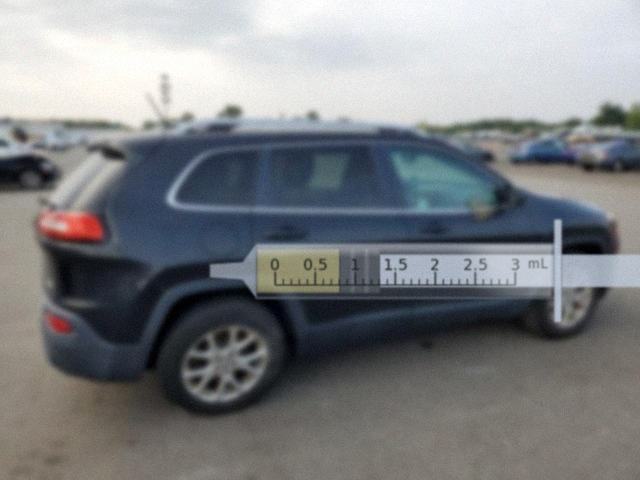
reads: {"value": 0.8, "unit": "mL"}
